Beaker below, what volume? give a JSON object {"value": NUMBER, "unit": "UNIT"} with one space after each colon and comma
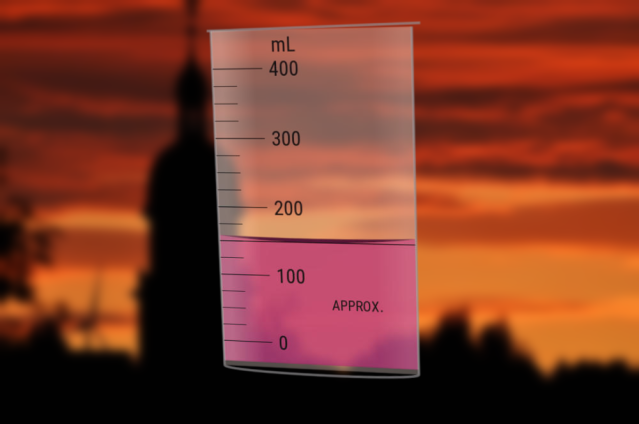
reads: {"value": 150, "unit": "mL"}
